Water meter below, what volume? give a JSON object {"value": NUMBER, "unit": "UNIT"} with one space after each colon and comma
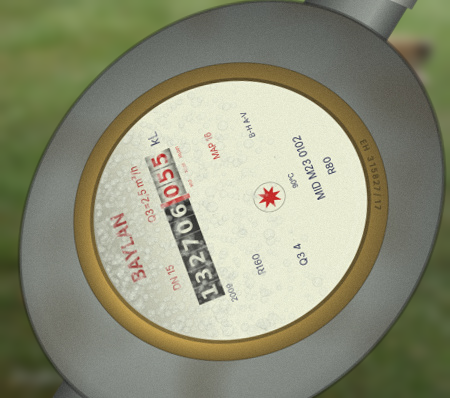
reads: {"value": 132706.055, "unit": "kL"}
